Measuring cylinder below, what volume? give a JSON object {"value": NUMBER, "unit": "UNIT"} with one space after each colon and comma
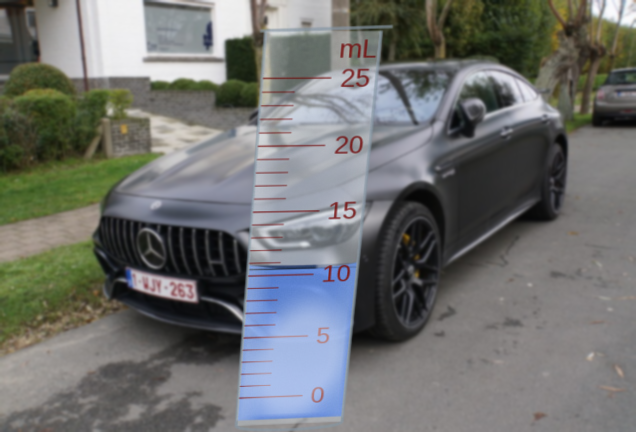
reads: {"value": 10.5, "unit": "mL"}
